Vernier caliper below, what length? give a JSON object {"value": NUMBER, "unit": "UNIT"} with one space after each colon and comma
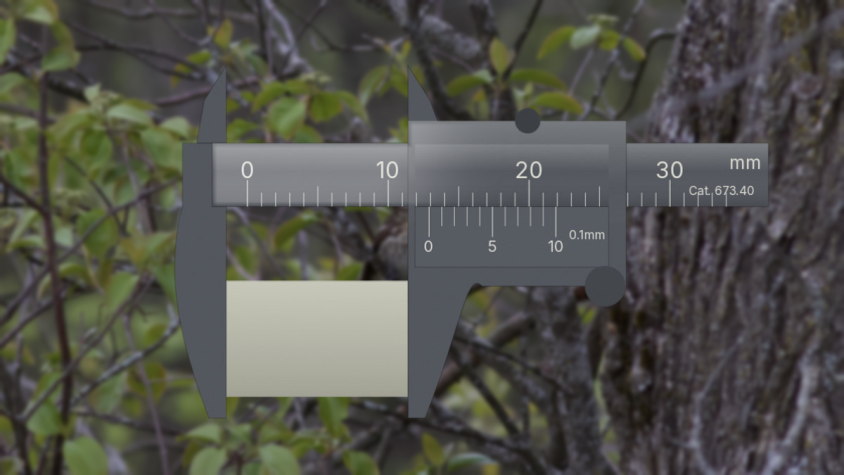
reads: {"value": 12.9, "unit": "mm"}
